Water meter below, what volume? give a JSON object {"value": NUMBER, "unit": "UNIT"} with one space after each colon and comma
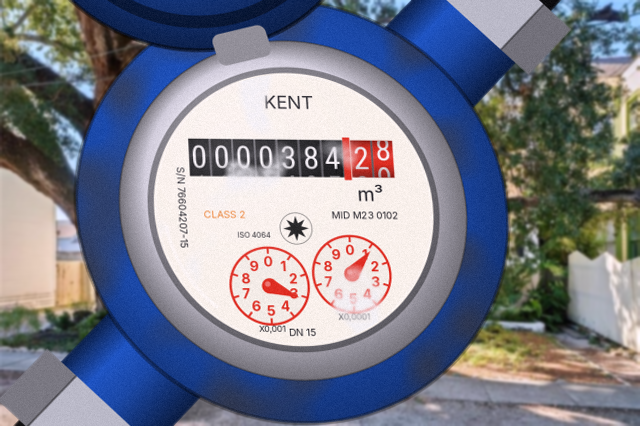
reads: {"value": 384.2831, "unit": "m³"}
